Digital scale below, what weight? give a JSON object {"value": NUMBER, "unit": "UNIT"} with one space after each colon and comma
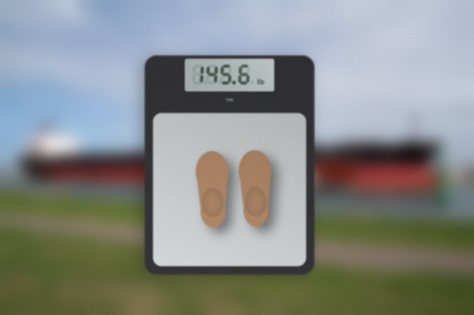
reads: {"value": 145.6, "unit": "lb"}
